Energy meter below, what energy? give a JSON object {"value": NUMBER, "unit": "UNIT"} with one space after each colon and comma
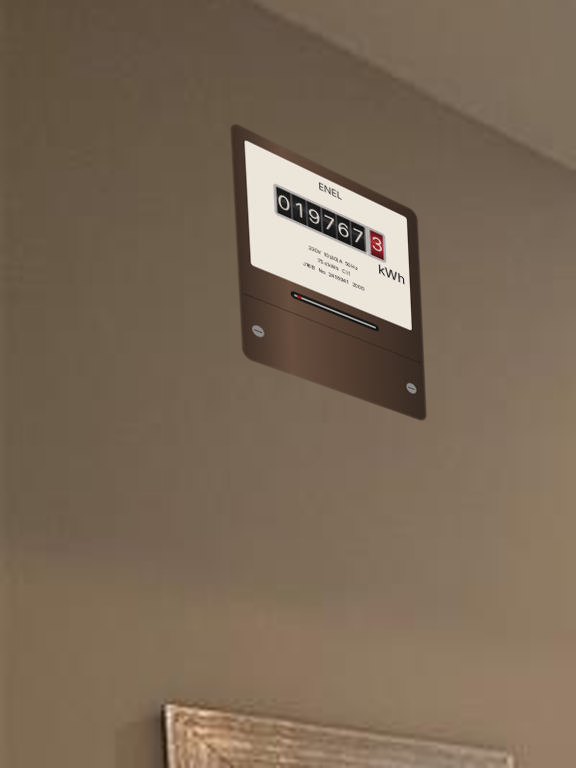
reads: {"value": 19767.3, "unit": "kWh"}
